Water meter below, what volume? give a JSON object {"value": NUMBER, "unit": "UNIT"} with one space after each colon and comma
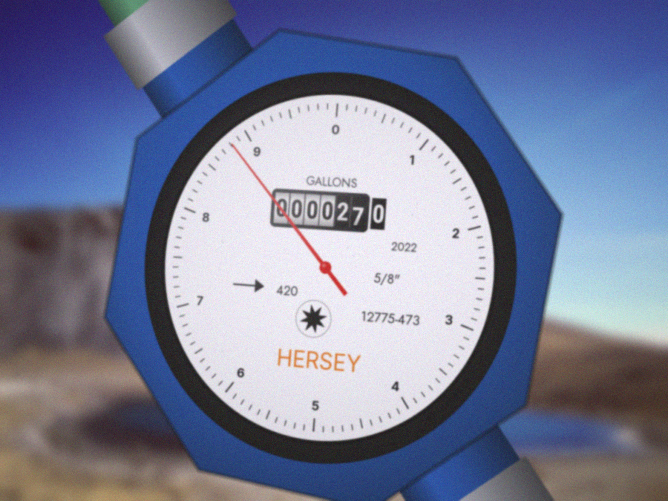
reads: {"value": 268.8, "unit": "gal"}
